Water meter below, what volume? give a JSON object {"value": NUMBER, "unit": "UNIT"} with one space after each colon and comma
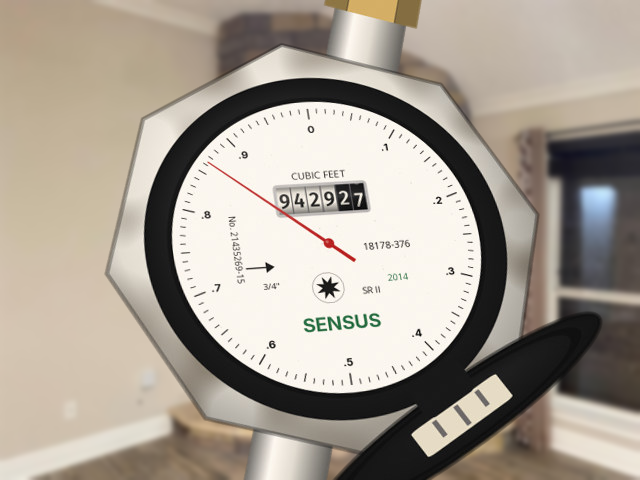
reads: {"value": 942926.86, "unit": "ft³"}
